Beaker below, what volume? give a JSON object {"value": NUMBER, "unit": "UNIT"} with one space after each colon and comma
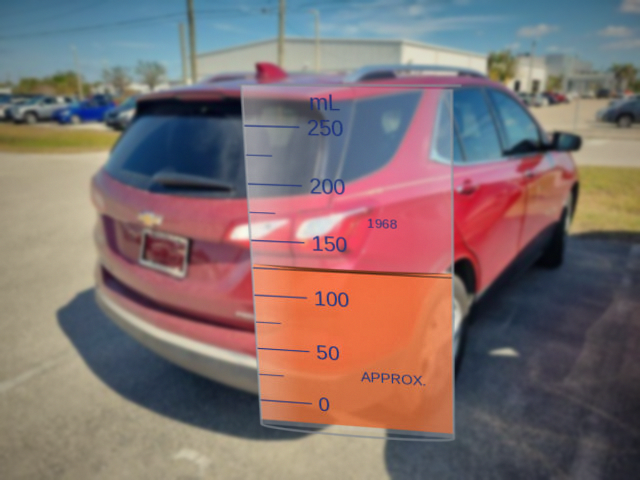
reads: {"value": 125, "unit": "mL"}
